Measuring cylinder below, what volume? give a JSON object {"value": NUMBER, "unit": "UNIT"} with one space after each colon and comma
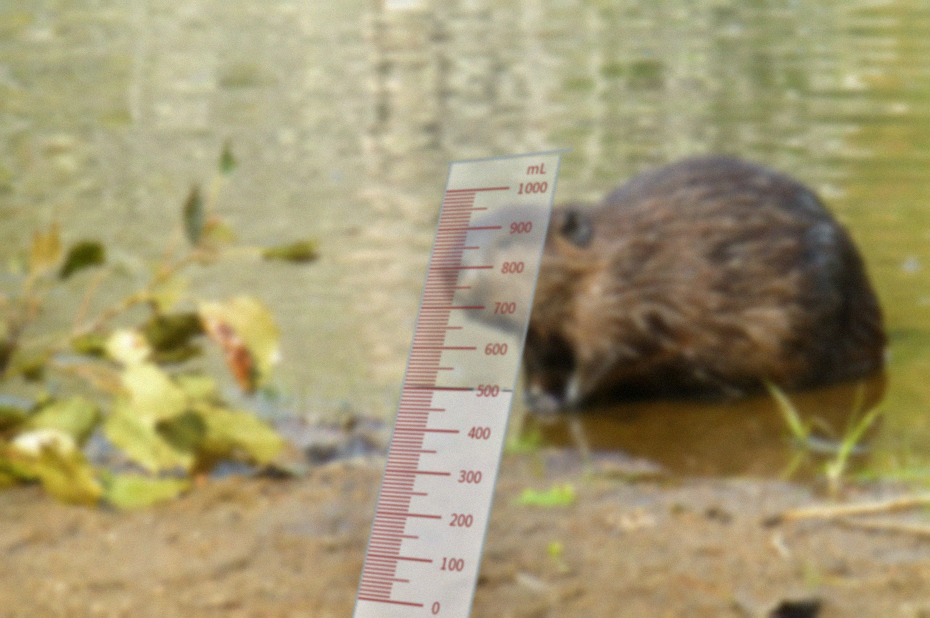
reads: {"value": 500, "unit": "mL"}
